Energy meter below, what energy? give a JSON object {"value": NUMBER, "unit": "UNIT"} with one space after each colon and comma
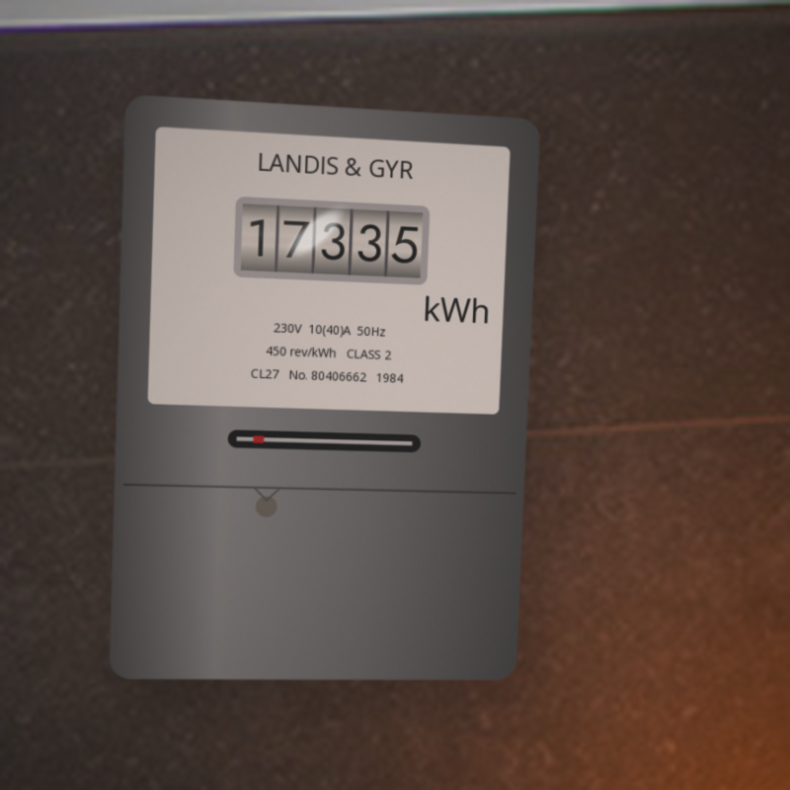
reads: {"value": 17335, "unit": "kWh"}
